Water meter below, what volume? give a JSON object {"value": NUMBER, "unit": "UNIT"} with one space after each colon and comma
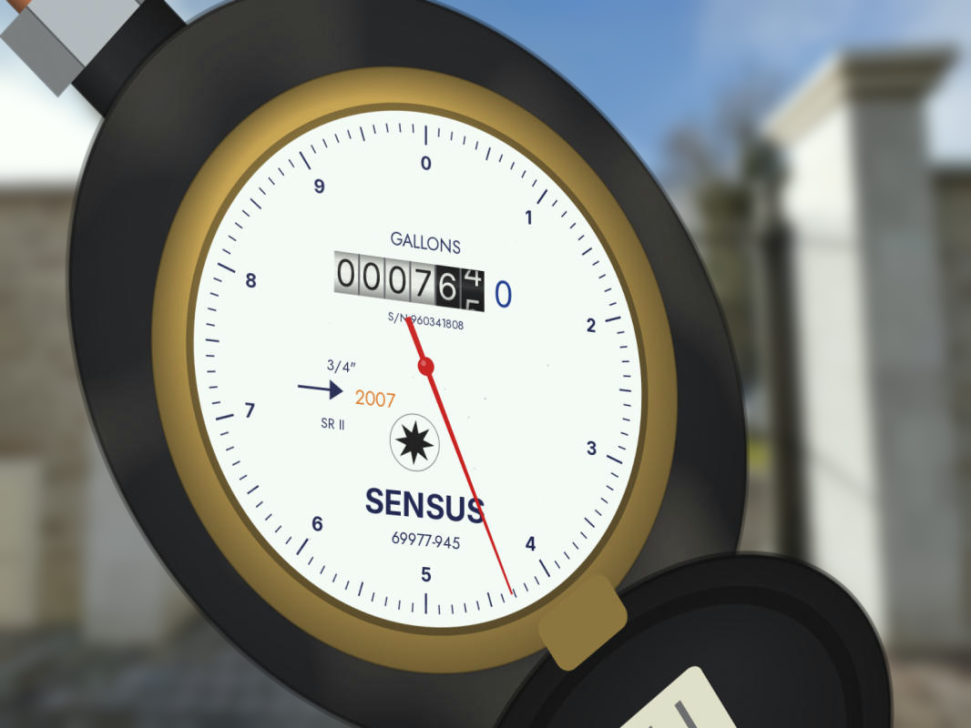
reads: {"value": 7644.3, "unit": "gal"}
